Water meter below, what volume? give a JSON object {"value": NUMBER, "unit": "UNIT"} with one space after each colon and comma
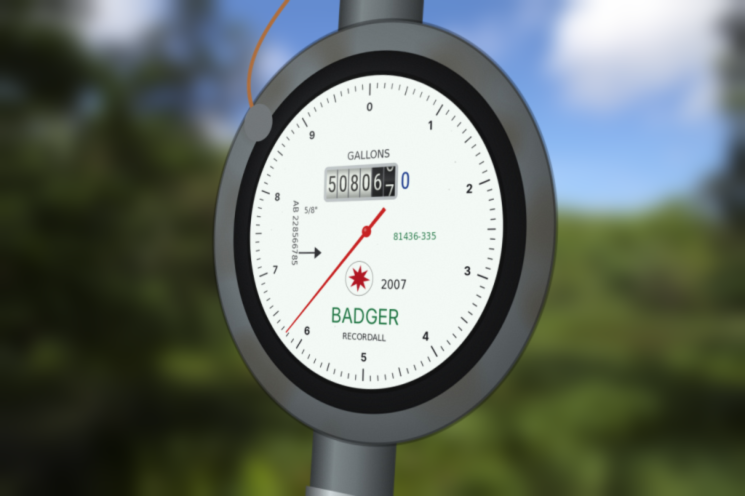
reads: {"value": 5080666.2, "unit": "gal"}
